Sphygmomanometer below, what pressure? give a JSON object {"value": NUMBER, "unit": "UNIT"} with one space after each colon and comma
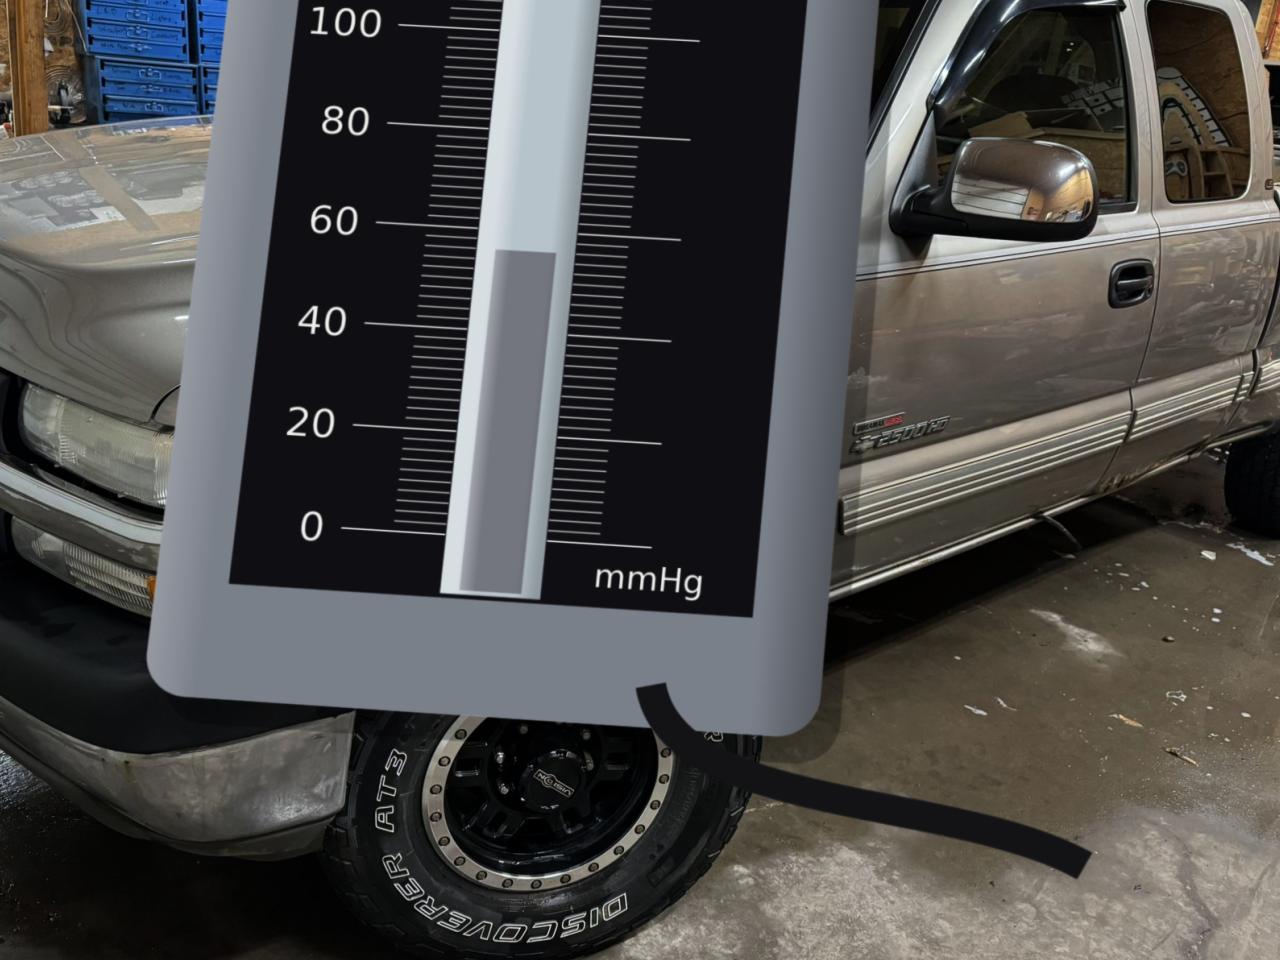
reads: {"value": 56, "unit": "mmHg"}
